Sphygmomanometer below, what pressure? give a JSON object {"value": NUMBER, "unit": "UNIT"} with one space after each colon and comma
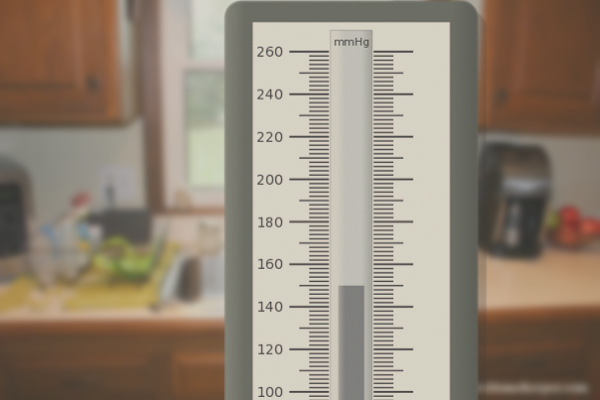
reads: {"value": 150, "unit": "mmHg"}
